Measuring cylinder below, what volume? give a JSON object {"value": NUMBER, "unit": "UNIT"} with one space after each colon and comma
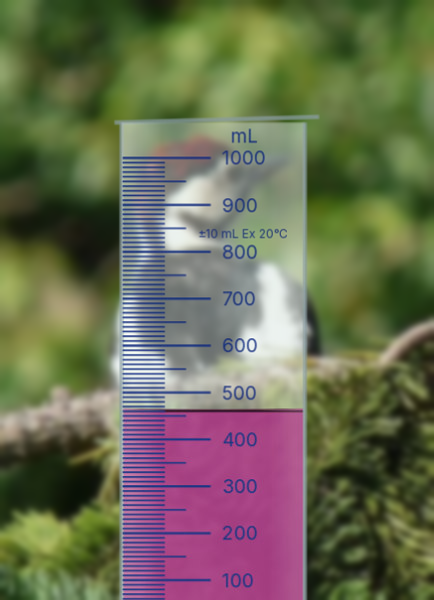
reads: {"value": 460, "unit": "mL"}
